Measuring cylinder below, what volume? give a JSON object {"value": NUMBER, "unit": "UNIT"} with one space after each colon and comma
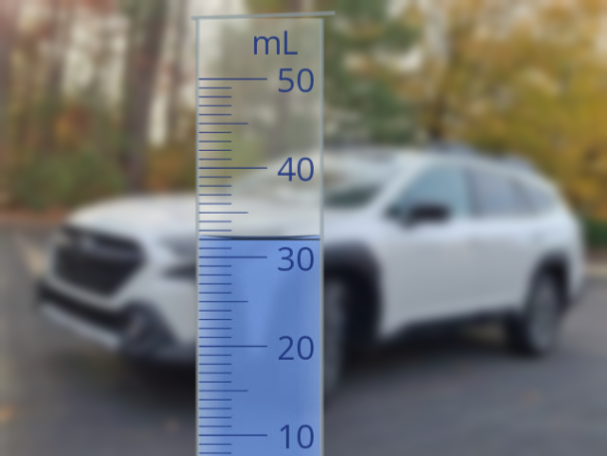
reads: {"value": 32, "unit": "mL"}
